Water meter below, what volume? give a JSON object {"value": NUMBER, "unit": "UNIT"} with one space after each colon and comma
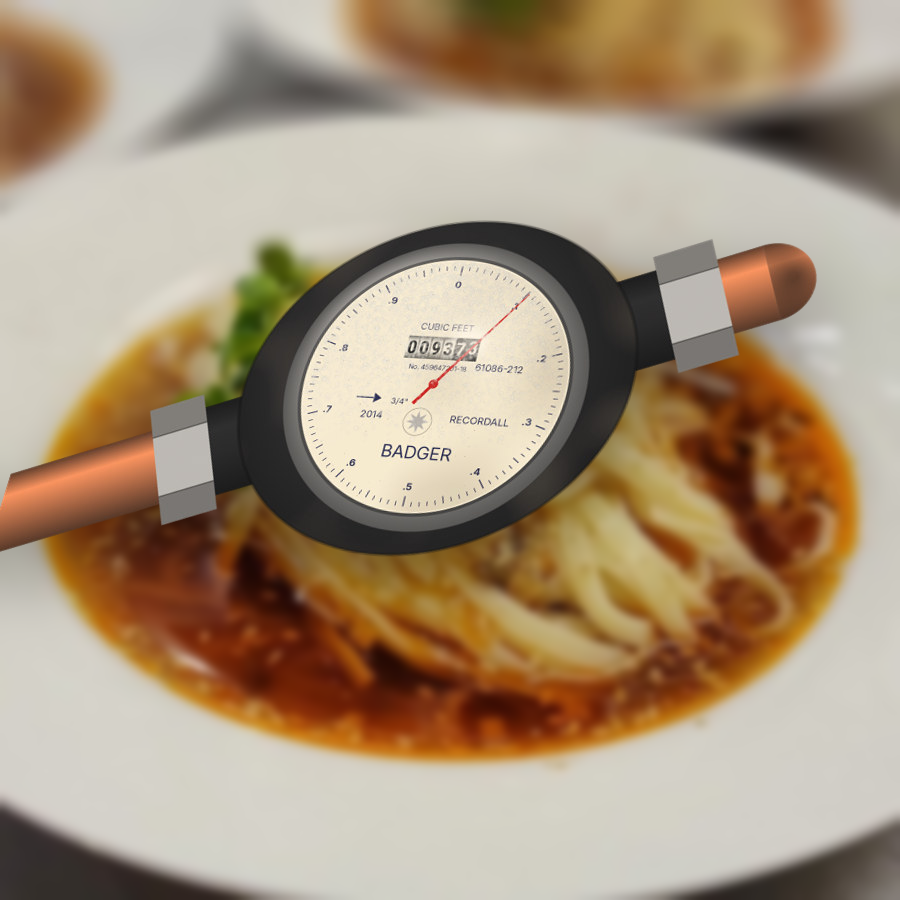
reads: {"value": 9373.10, "unit": "ft³"}
